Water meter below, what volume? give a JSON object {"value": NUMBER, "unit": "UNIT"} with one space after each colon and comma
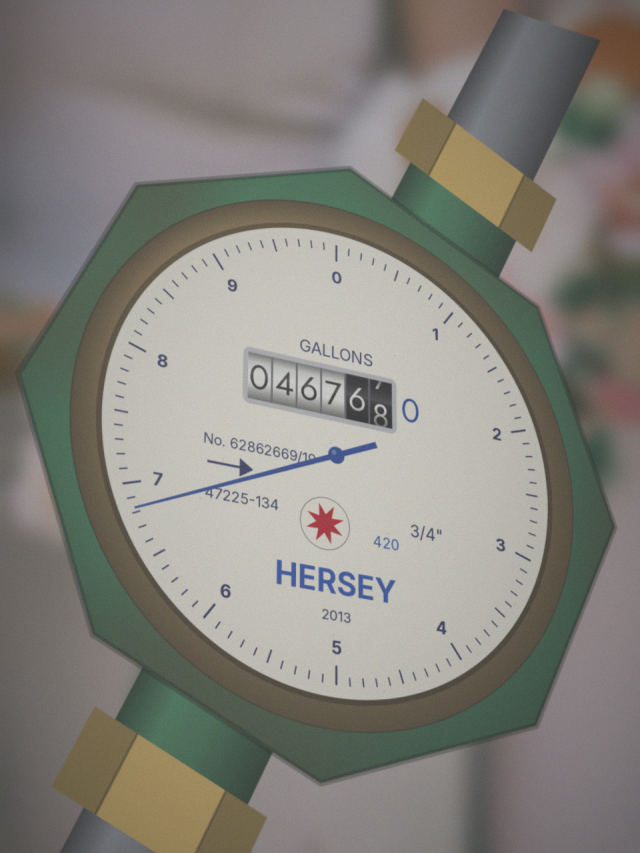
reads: {"value": 467676.8, "unit": "gal"}
